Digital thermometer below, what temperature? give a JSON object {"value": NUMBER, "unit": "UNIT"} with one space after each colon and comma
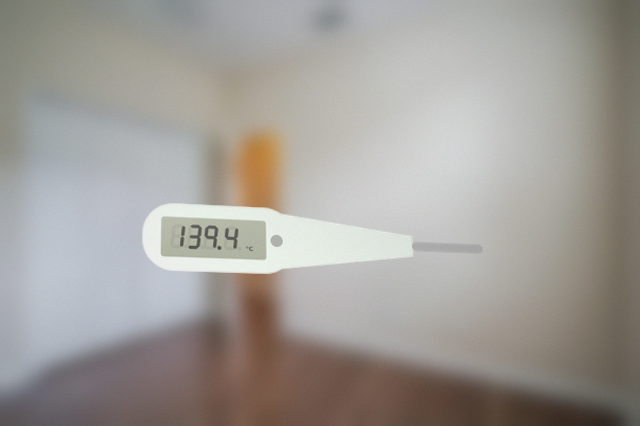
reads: {"value": 139.4, "unit": "°C"}
